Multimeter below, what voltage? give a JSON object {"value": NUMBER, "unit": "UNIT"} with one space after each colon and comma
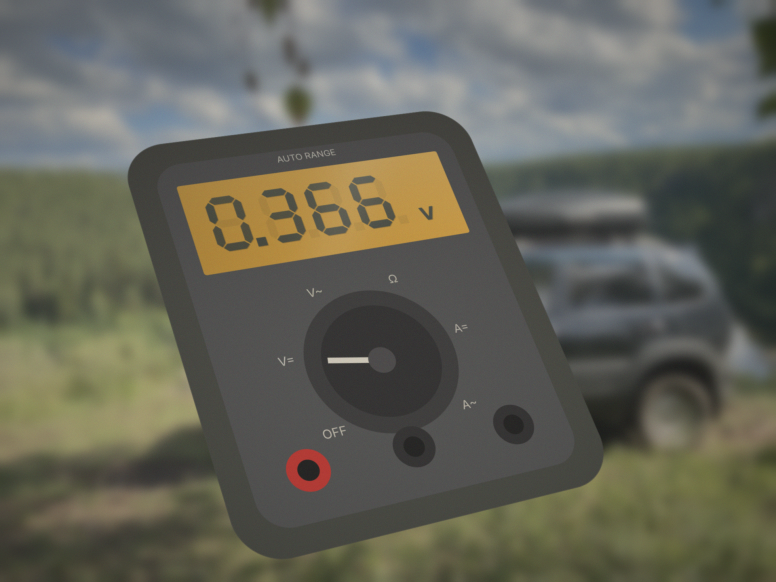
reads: {"value": 0.366, "unit": "V"}
